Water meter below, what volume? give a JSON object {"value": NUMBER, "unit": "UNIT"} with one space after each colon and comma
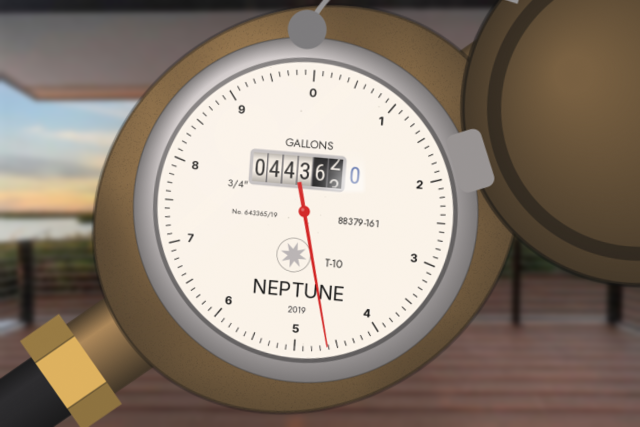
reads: {"value": 443624.6, "unit": "gal"}
